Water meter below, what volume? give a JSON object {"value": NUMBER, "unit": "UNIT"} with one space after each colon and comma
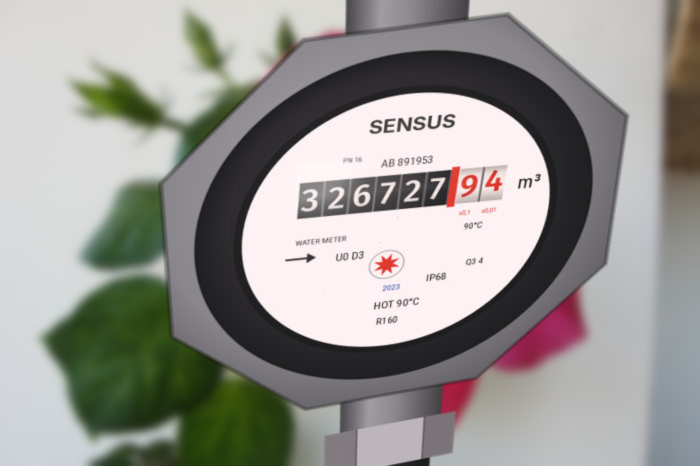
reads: {"value": 326727.94, "unit": "m³"}
